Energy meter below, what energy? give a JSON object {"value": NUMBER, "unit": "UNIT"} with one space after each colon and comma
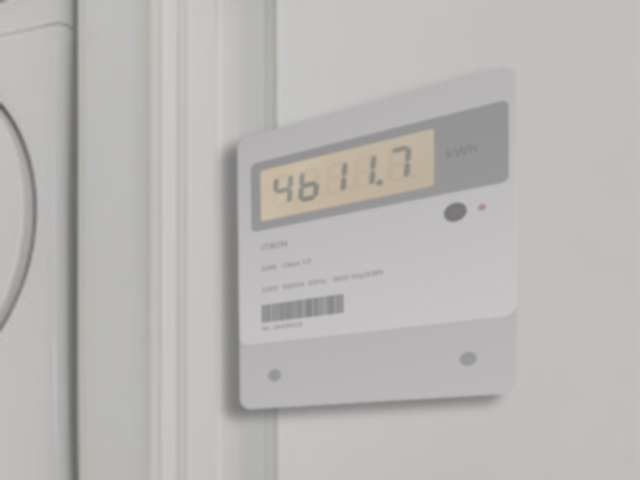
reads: {"value": 4611.7, "unit": "kWh"}
